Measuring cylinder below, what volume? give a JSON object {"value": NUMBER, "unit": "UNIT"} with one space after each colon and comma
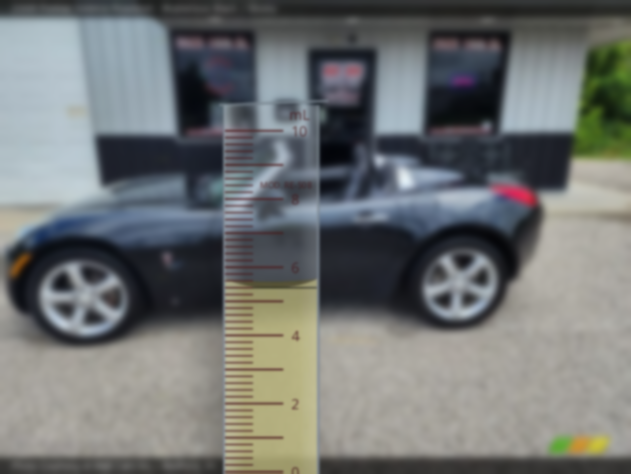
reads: {"value": 5.4, "unit": "mL"}
